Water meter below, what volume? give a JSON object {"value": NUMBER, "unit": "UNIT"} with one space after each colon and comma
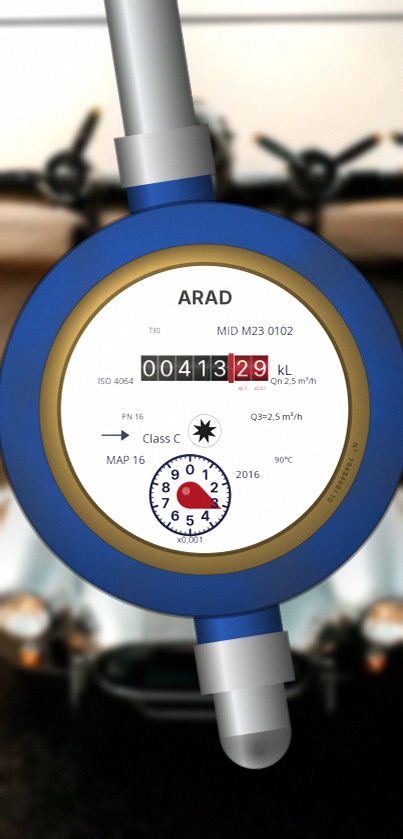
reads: {"value": 413.293, "unit": "kL"}
